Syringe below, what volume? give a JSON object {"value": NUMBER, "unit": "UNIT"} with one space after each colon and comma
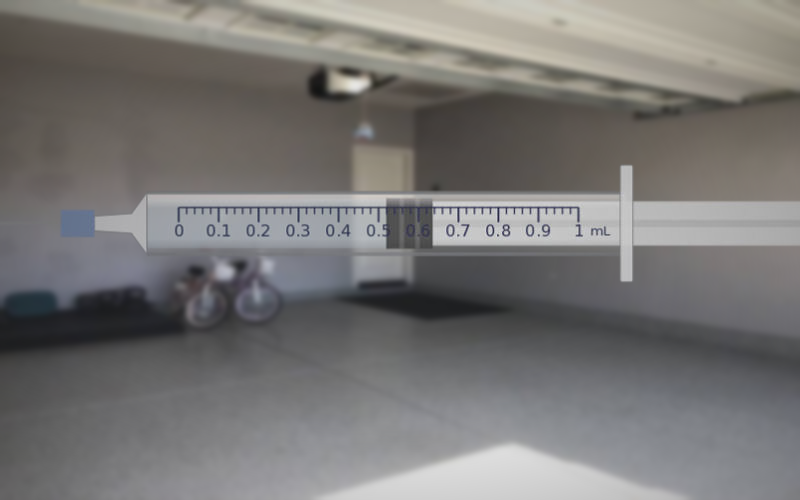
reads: {"value": 0.52, "unit": "mL"}
